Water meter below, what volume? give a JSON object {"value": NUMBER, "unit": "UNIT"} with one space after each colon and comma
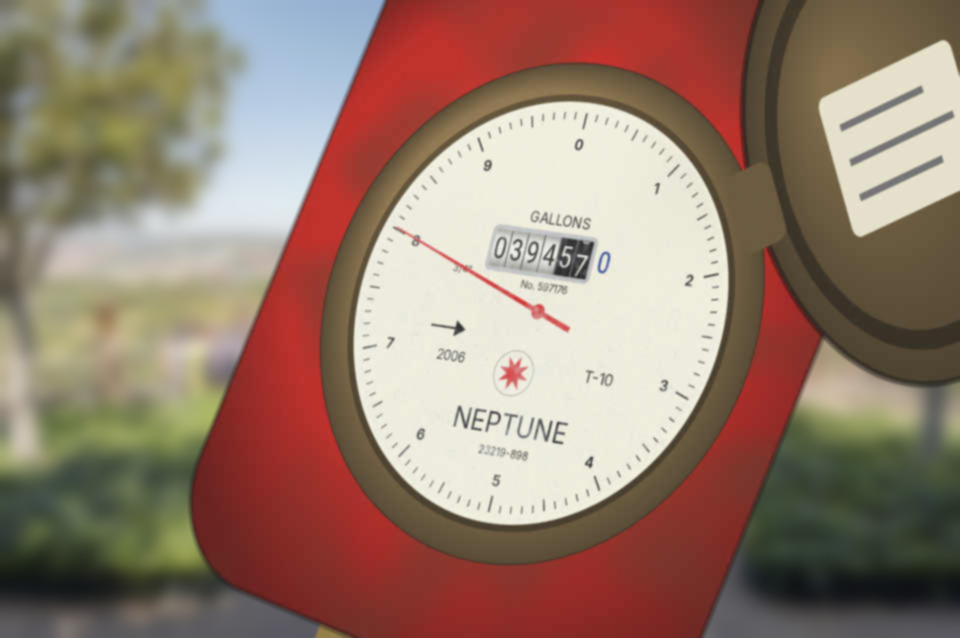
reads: {"value": 394568.0, "unit": "gal"}
